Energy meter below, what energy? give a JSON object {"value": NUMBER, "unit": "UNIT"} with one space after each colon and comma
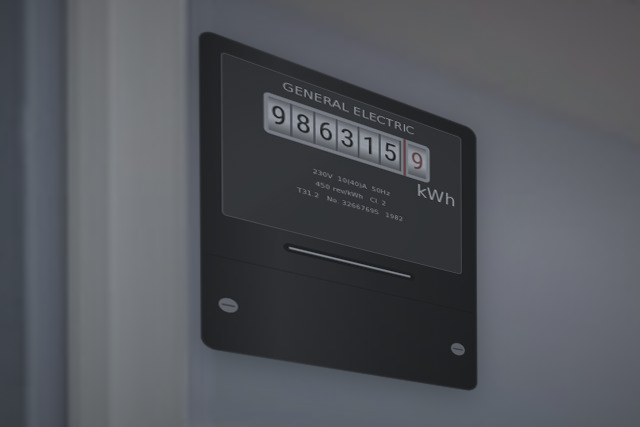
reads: {"value": 986315.9, "unit": "kWh"}
